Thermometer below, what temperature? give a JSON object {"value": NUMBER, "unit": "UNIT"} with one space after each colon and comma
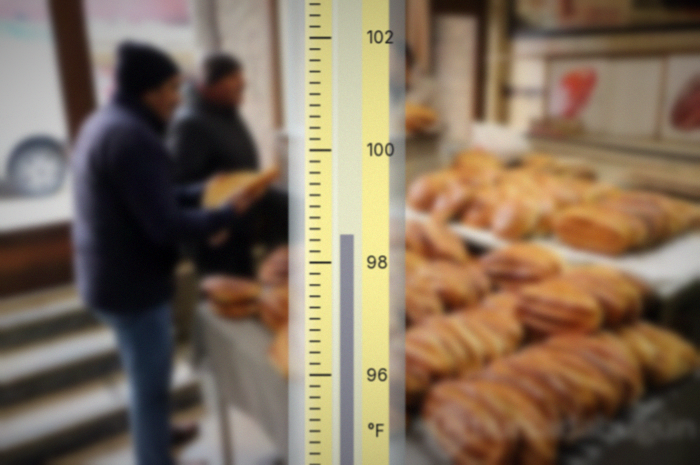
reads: {"value": 98.5, "unit": "°F"}
